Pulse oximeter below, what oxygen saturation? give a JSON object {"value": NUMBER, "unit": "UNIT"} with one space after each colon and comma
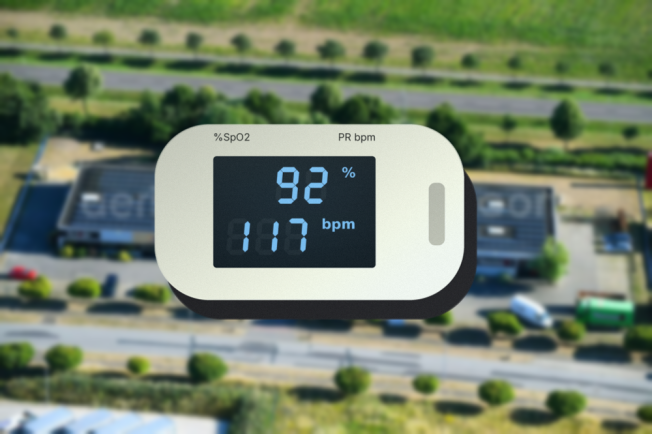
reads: {"value": 92, "unit": "%"}
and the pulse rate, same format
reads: {"value": 117, "unit": "bpm"}
